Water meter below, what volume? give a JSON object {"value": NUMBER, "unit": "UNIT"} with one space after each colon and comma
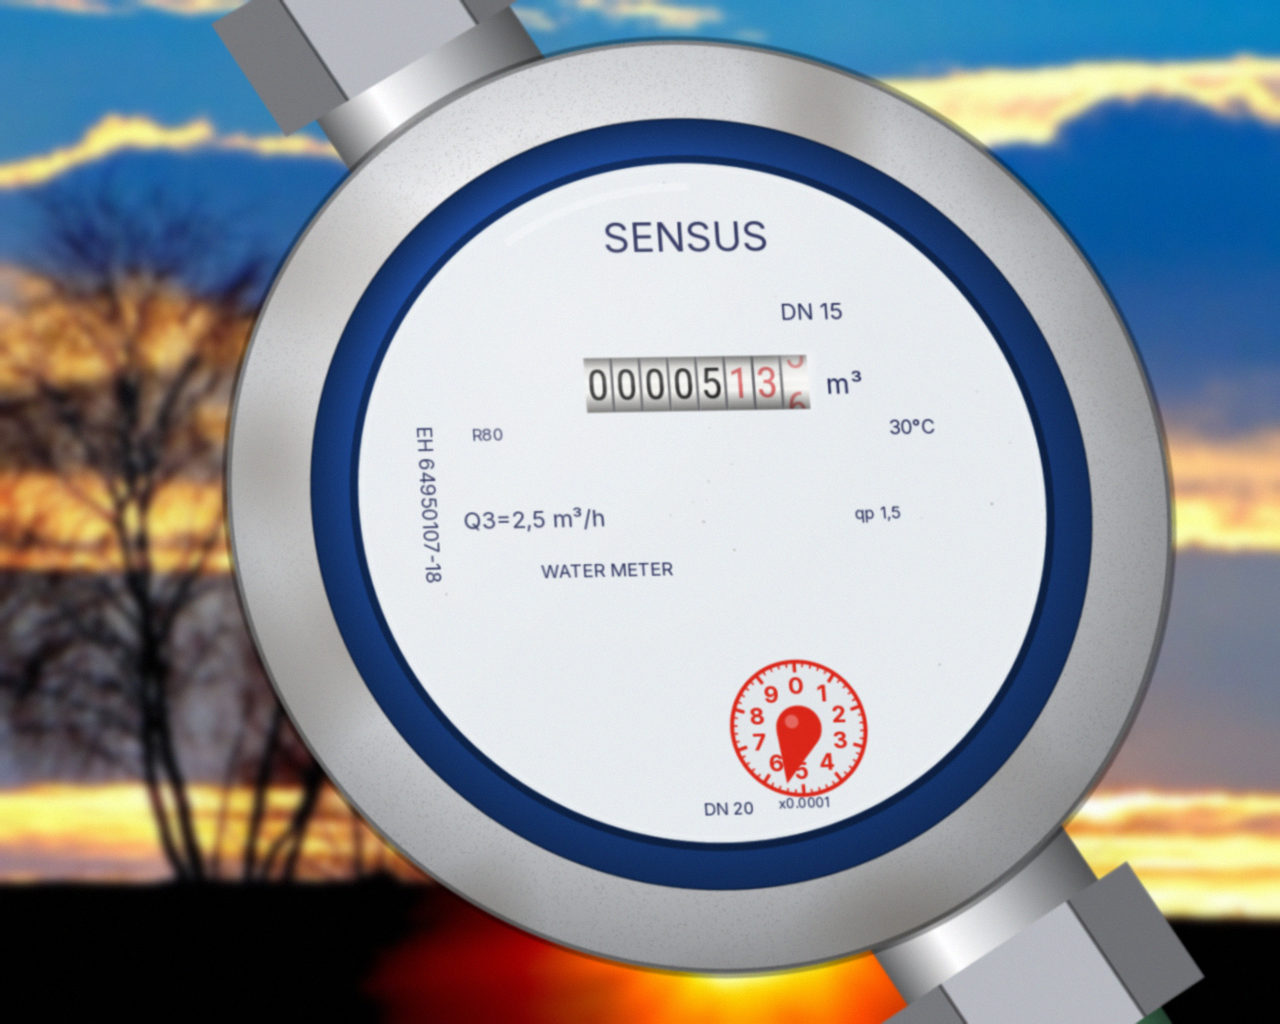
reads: {"value": 5.1355, "unit": "m³"}
